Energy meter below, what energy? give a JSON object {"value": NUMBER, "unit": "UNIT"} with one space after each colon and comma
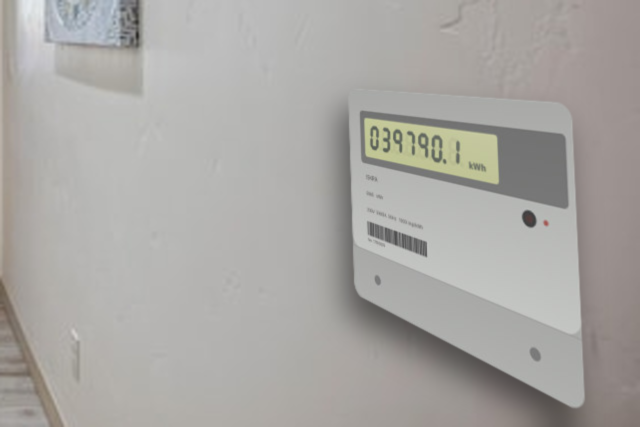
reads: {"value": 39790.1, "unit": "kWh"}
